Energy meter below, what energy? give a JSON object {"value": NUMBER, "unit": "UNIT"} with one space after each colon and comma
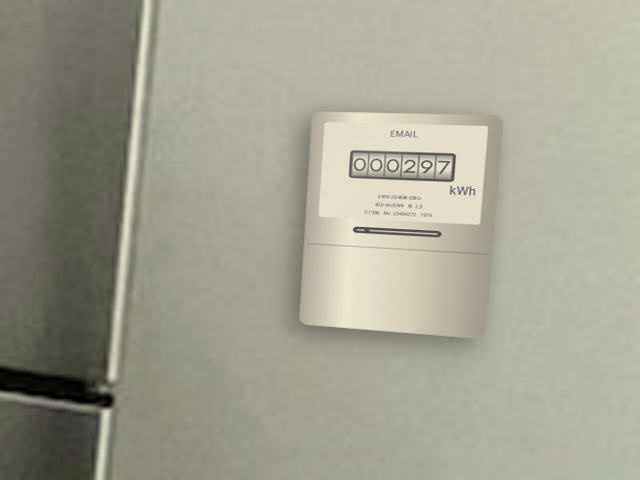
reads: {"value": 297, "unit": "kWh"}
